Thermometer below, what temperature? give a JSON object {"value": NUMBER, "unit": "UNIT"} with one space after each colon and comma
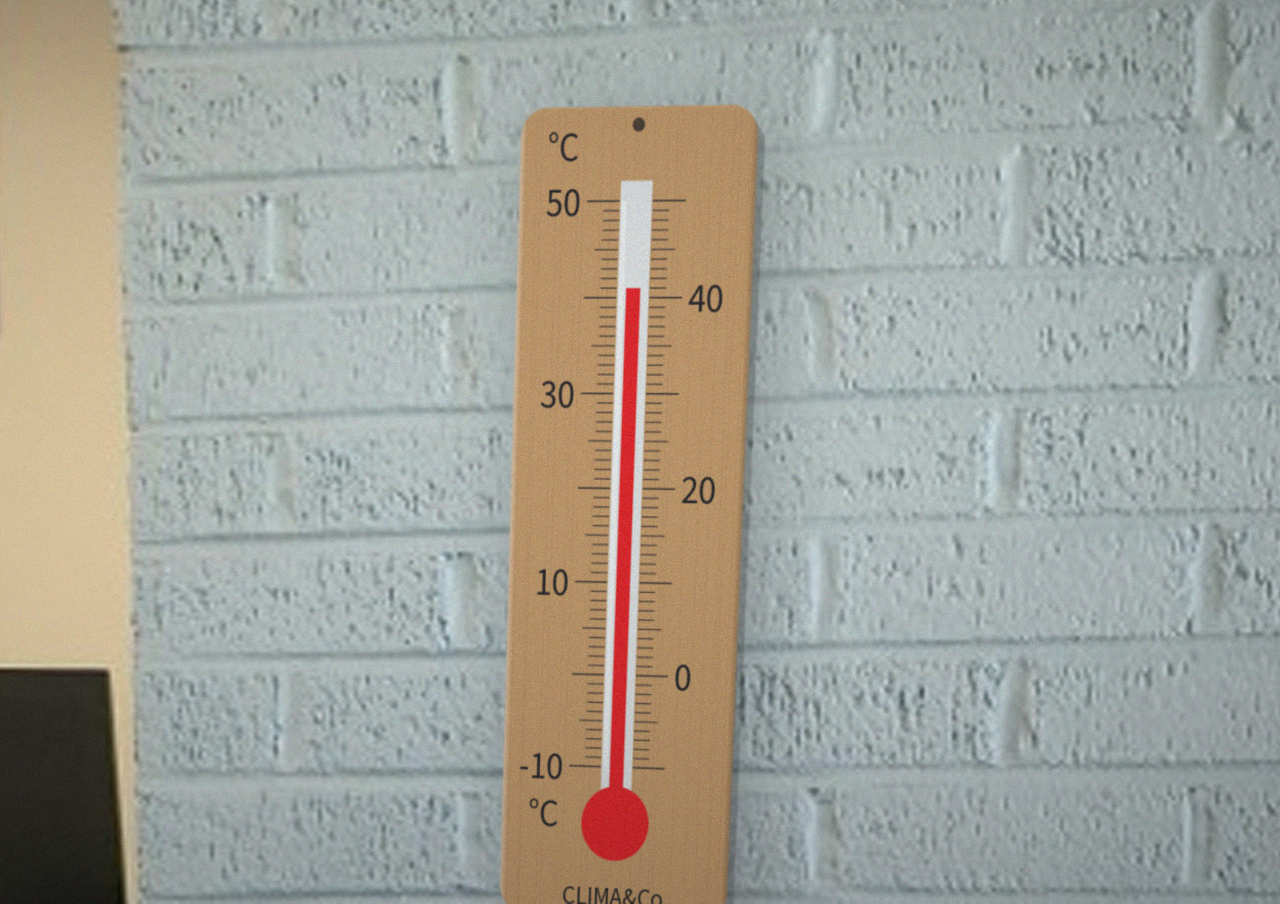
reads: {"value": 41, "unit": "°C"}
